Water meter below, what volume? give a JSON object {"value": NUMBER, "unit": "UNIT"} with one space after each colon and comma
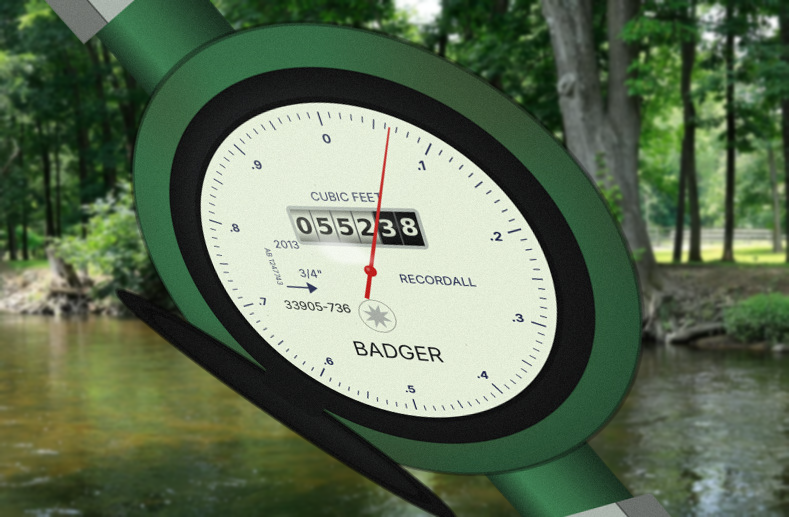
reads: {"value": 55238.06, "unit": "ft³"}
